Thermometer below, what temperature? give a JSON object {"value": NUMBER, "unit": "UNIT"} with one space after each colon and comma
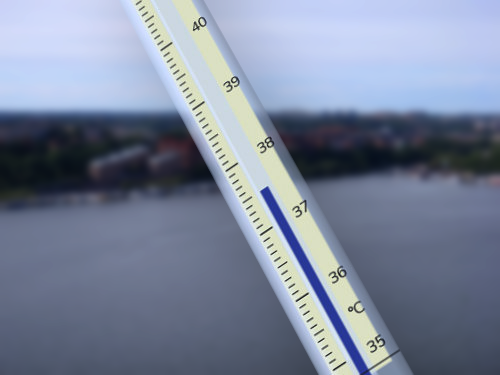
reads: {"value": 37.5, "unit": "°C"}
